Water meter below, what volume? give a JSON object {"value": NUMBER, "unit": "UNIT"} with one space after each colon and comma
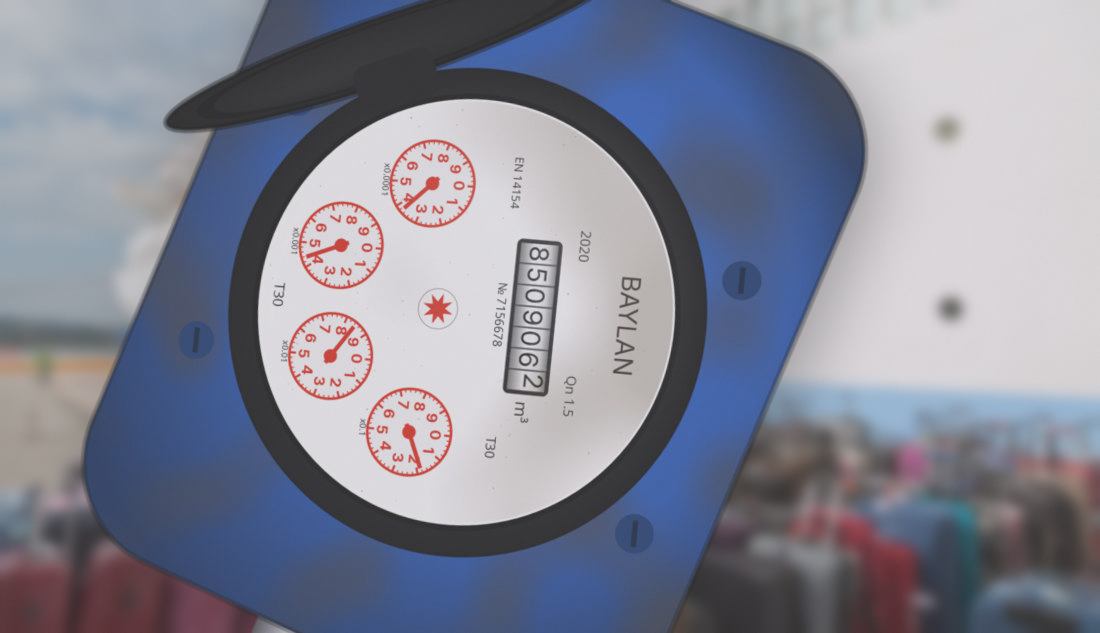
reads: {"value": 8509062.1843, "unit": "m³"}
